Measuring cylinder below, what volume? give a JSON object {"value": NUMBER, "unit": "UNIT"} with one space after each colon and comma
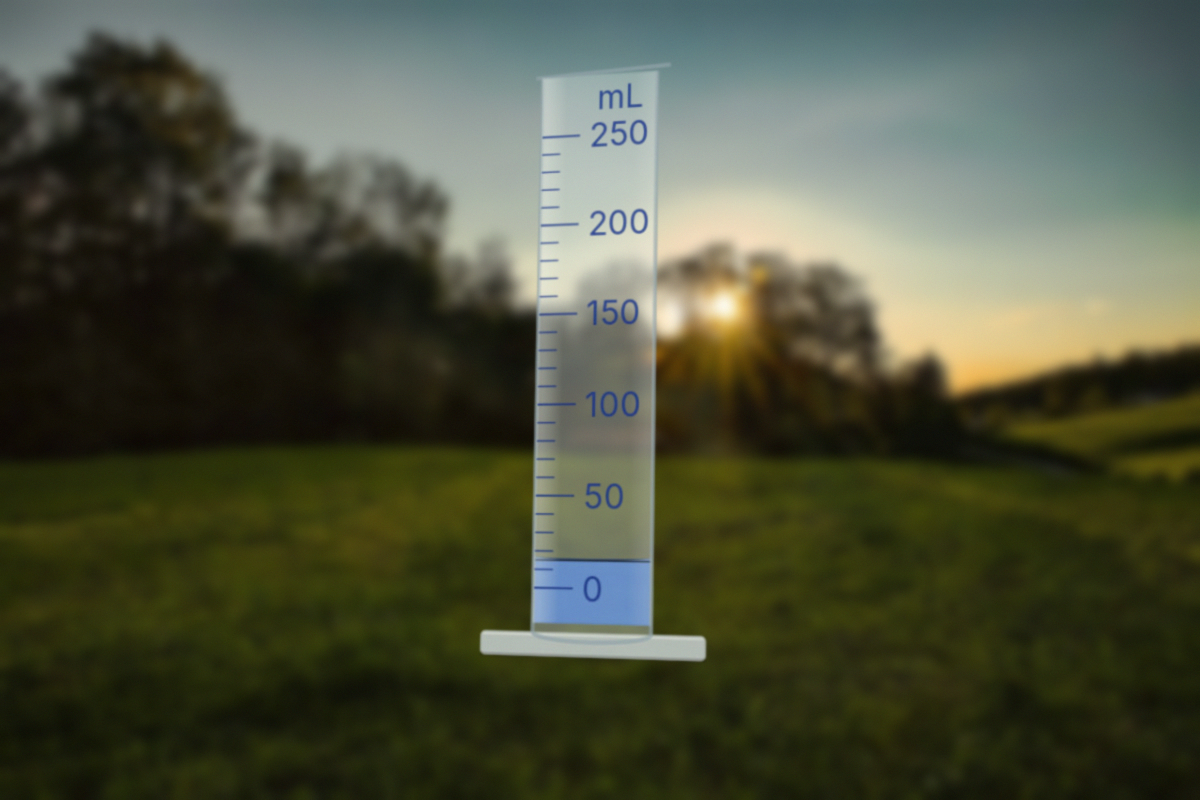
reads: {"value": 15, "unit": "mL"}
